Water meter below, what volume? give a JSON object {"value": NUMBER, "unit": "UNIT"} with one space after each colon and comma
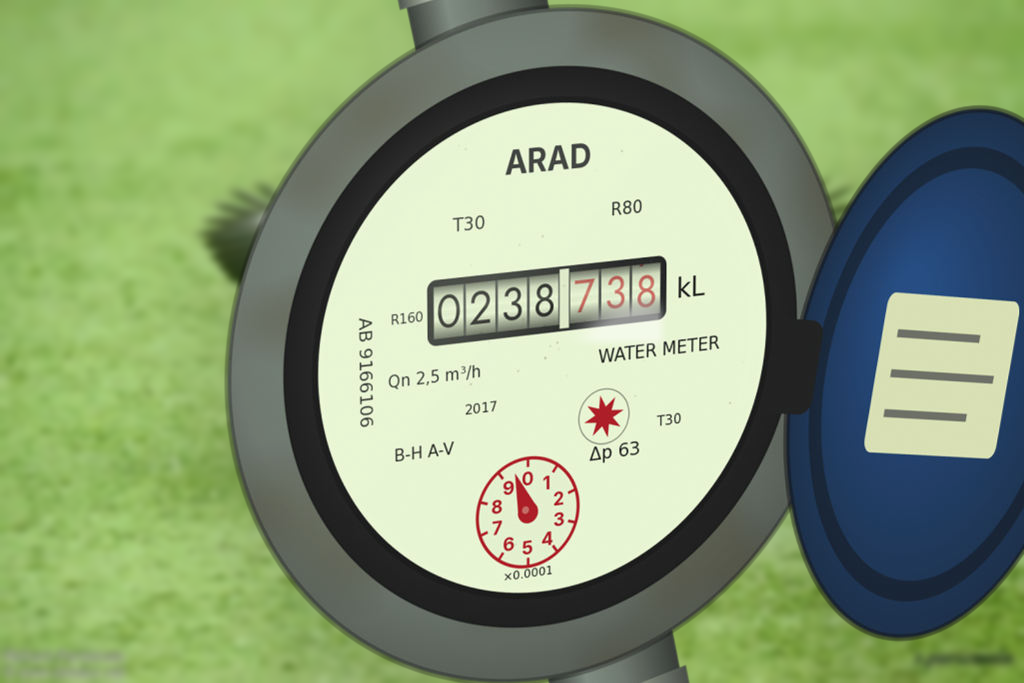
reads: {"value": 238.7379, "unit": "kL"}
